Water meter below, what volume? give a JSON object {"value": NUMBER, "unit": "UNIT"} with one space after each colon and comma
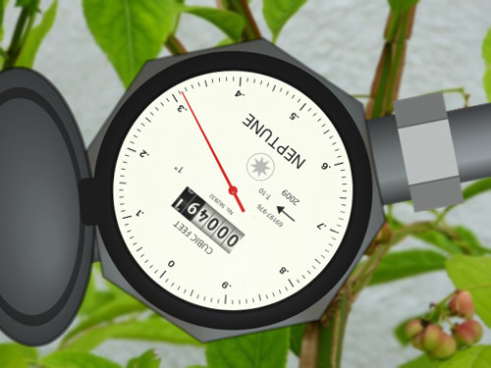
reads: {"value": 491.31, "unit": "ft³"}
